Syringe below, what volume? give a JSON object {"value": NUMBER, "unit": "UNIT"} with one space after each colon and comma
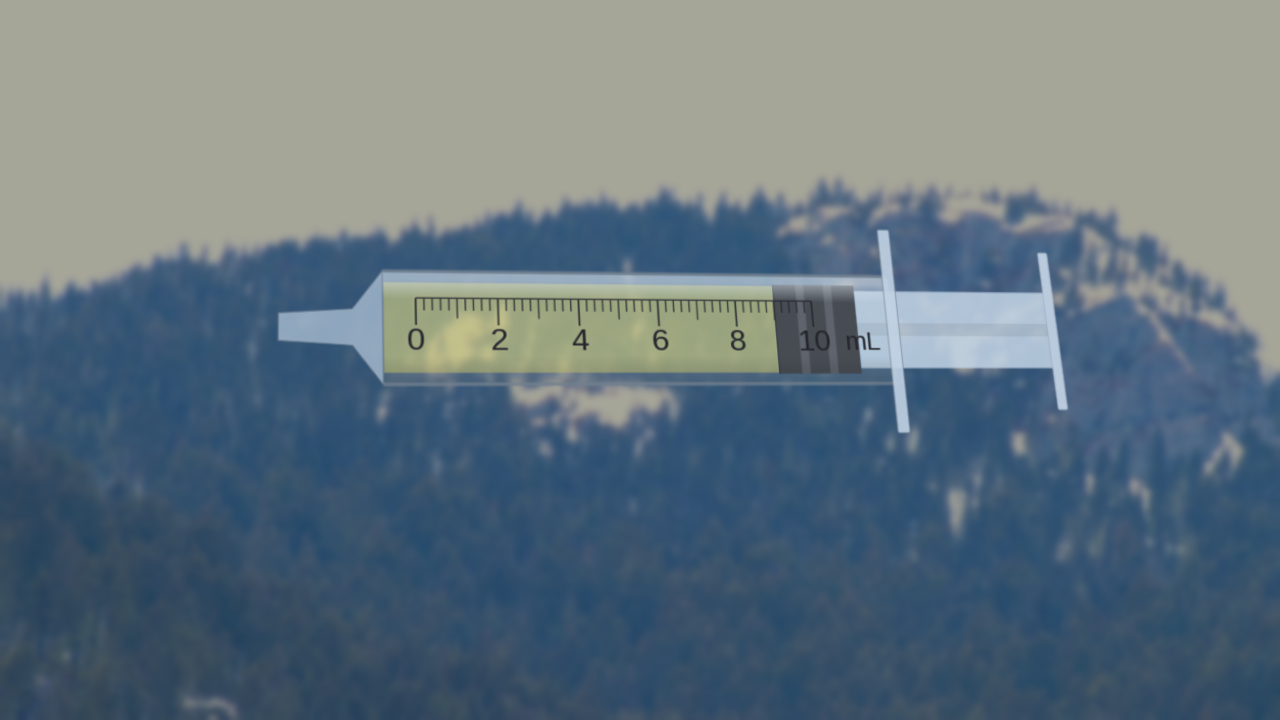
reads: {"value": 9, "unit": "mL"}
